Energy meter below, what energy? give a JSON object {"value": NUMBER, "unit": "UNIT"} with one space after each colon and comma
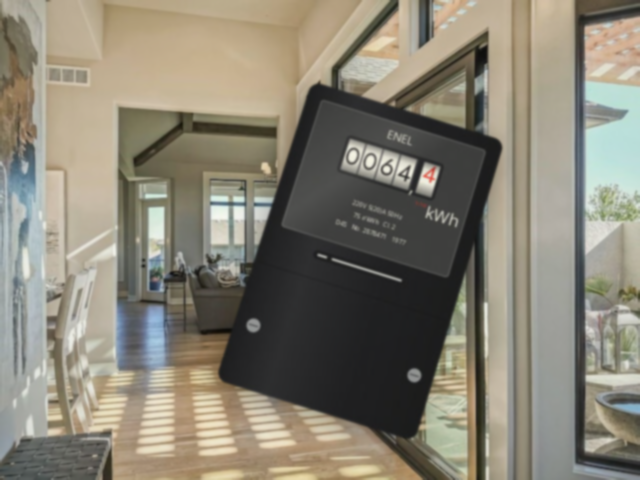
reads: {"value": 64.4, "unit": "kWh"}
